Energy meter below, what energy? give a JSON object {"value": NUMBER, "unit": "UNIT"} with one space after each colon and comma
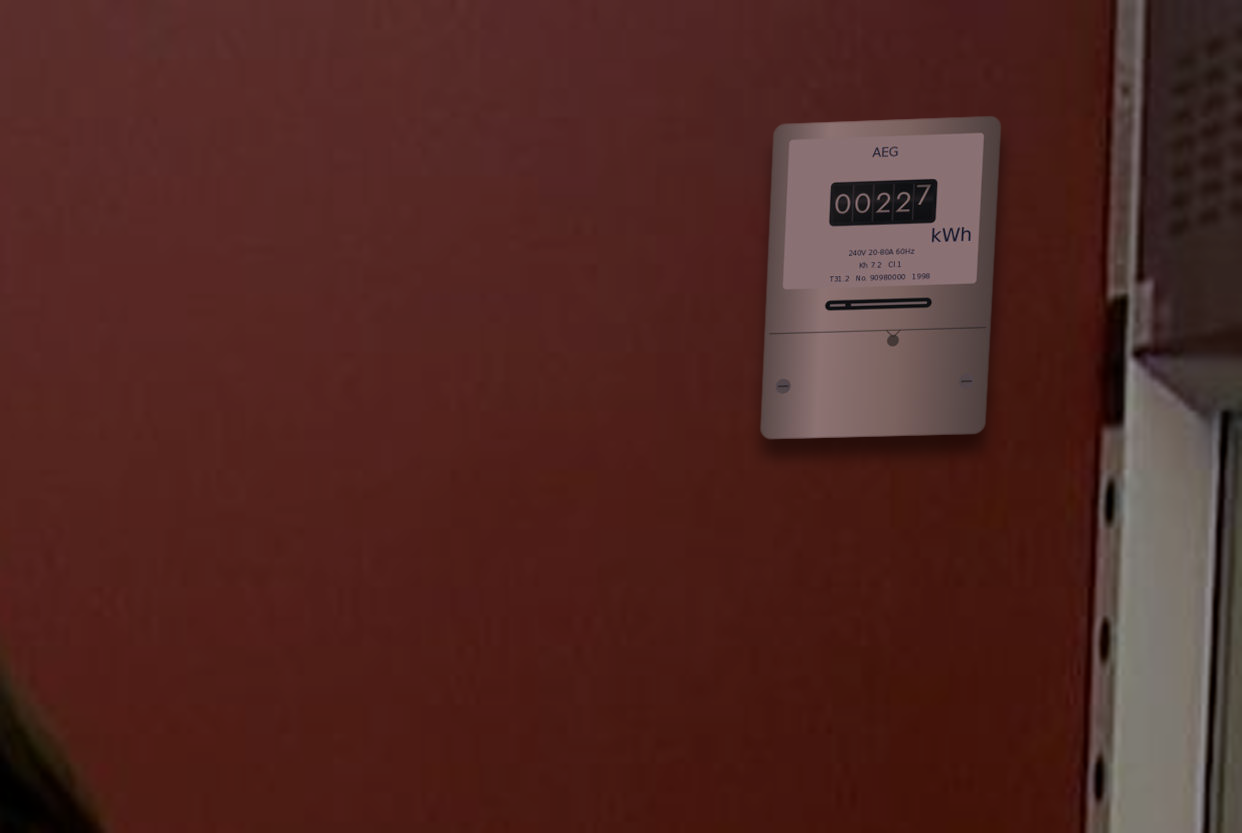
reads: {"value": 227, "unit": "kWh"}
